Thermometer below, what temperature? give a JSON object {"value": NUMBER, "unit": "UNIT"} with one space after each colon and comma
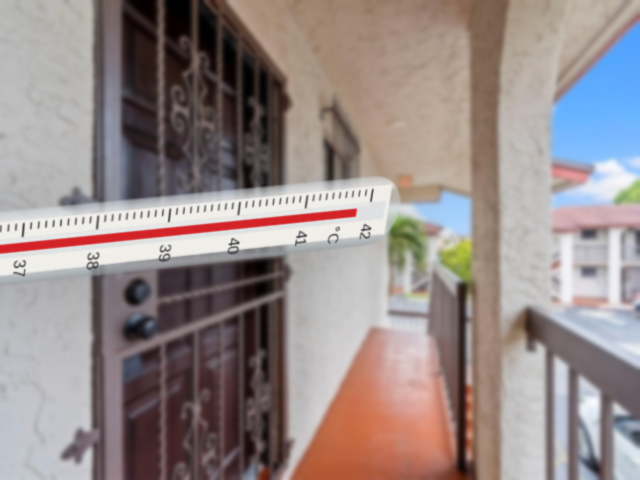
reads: {"value": 41.8, "unit": "°C"}
